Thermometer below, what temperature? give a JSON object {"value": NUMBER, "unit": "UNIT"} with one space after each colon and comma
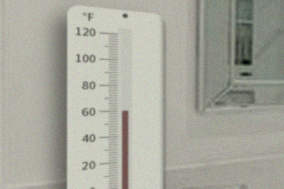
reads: {"value": 60, "unit": "°F"}
